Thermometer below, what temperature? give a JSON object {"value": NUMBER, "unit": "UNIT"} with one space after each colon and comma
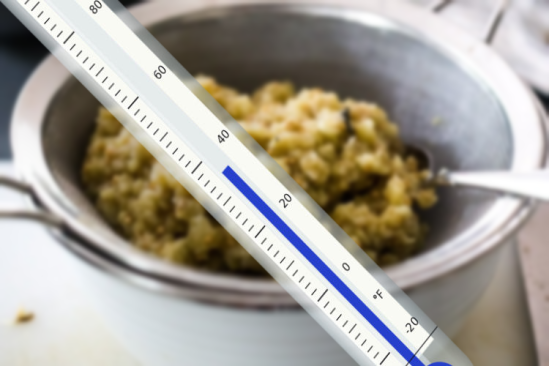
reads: {"value": 35, "unit": "°F"}
